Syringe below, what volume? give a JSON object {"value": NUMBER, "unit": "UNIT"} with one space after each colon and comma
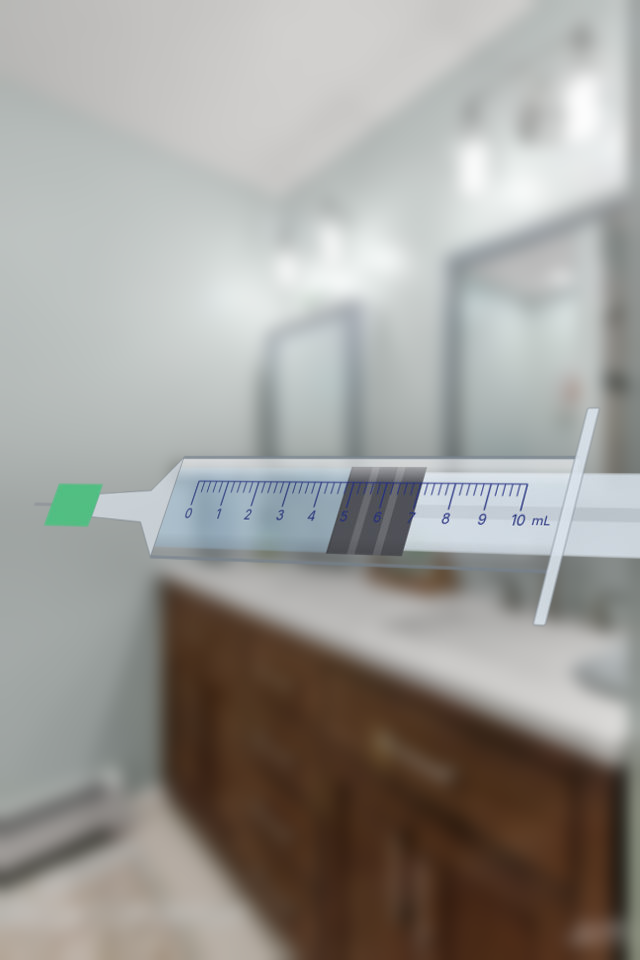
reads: {"value": 4.8, "unit": "mL"}
